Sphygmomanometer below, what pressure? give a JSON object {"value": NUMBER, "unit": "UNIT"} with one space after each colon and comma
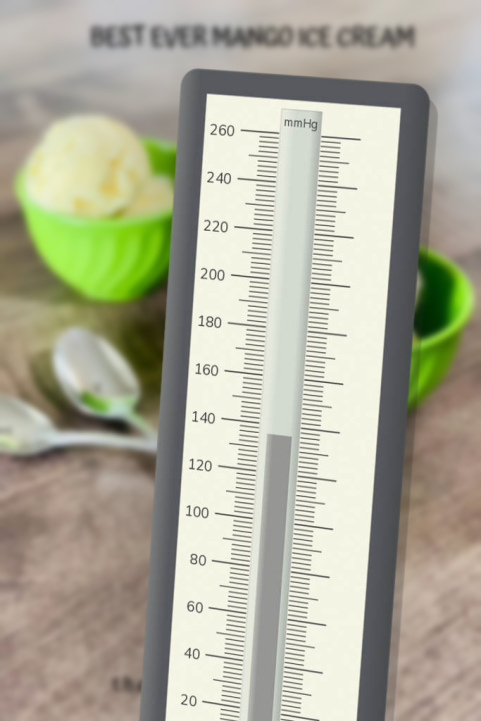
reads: {"value": 136, "unit": "mmHg"}
